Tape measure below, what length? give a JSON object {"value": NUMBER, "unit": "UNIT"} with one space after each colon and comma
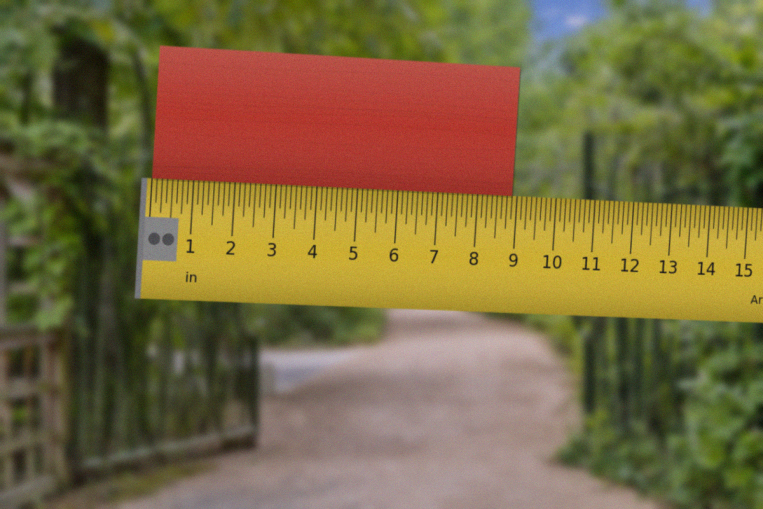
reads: {"value": 8.875, "unit": "in"}
